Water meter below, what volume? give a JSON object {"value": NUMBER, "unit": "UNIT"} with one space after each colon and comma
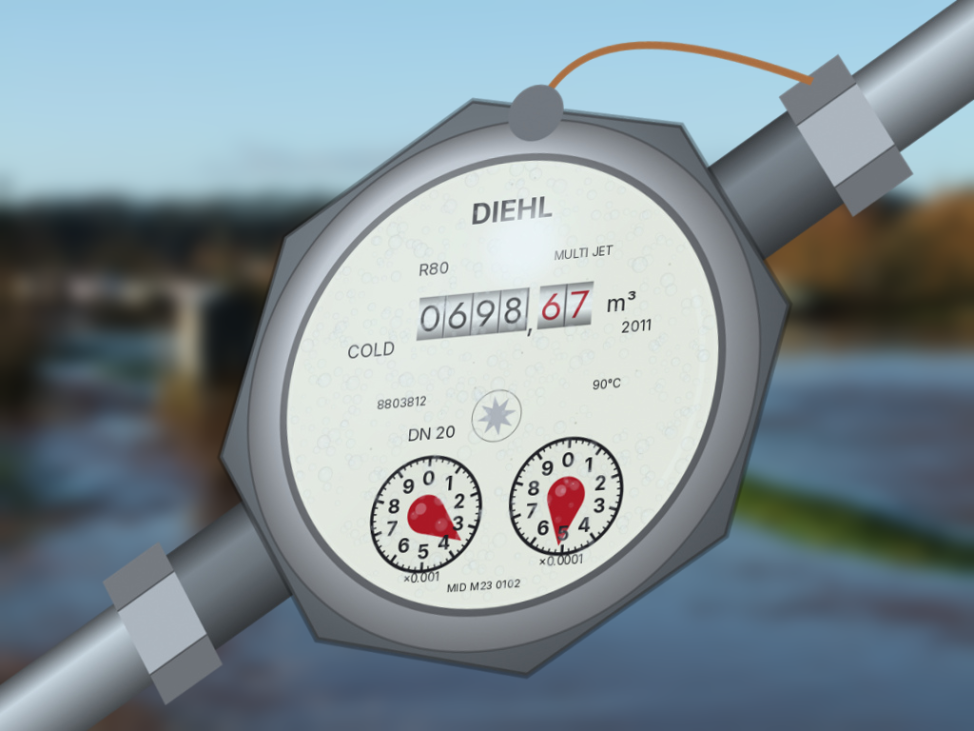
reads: {"value": 698.6735, "unit": "m³"}
